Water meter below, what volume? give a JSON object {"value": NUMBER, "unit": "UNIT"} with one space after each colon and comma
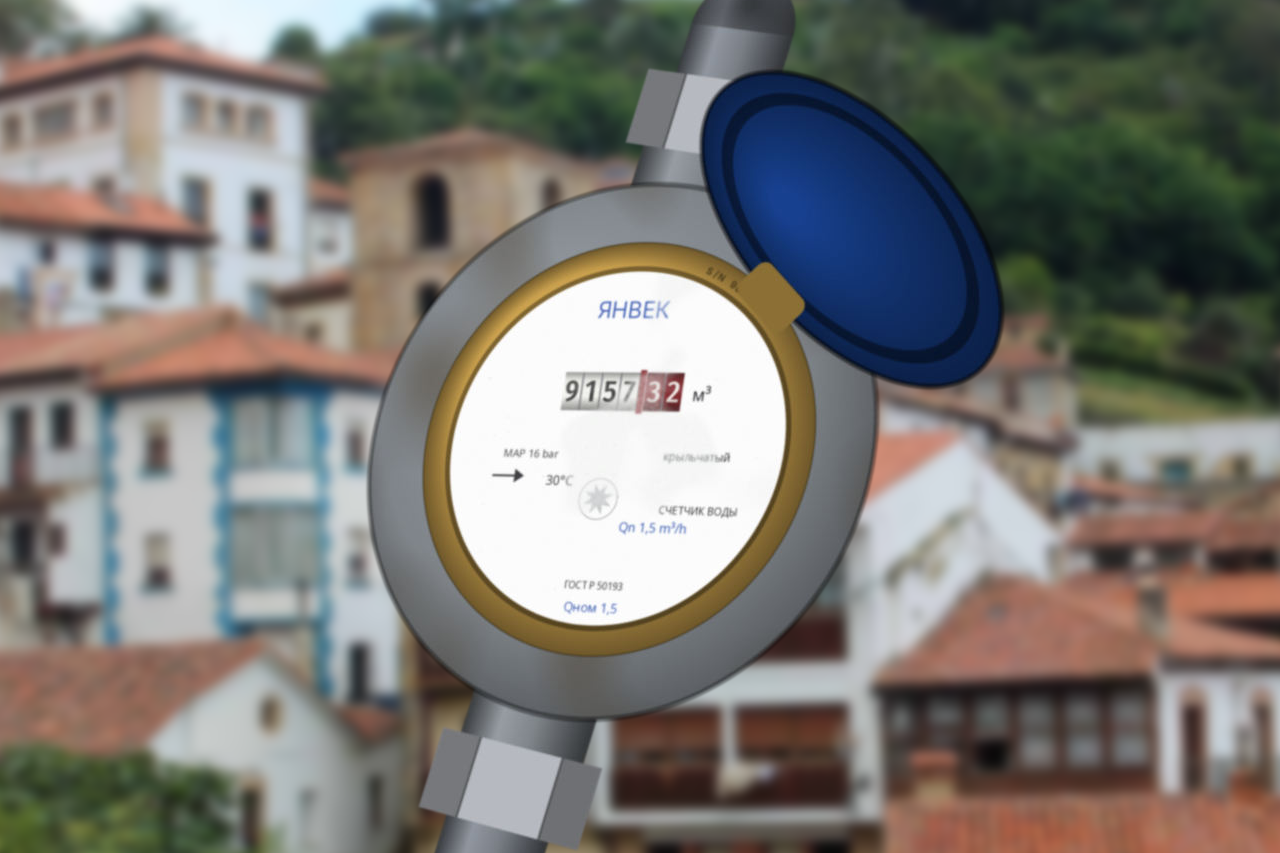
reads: {"value": 9157.32, "unit": "m³"}
